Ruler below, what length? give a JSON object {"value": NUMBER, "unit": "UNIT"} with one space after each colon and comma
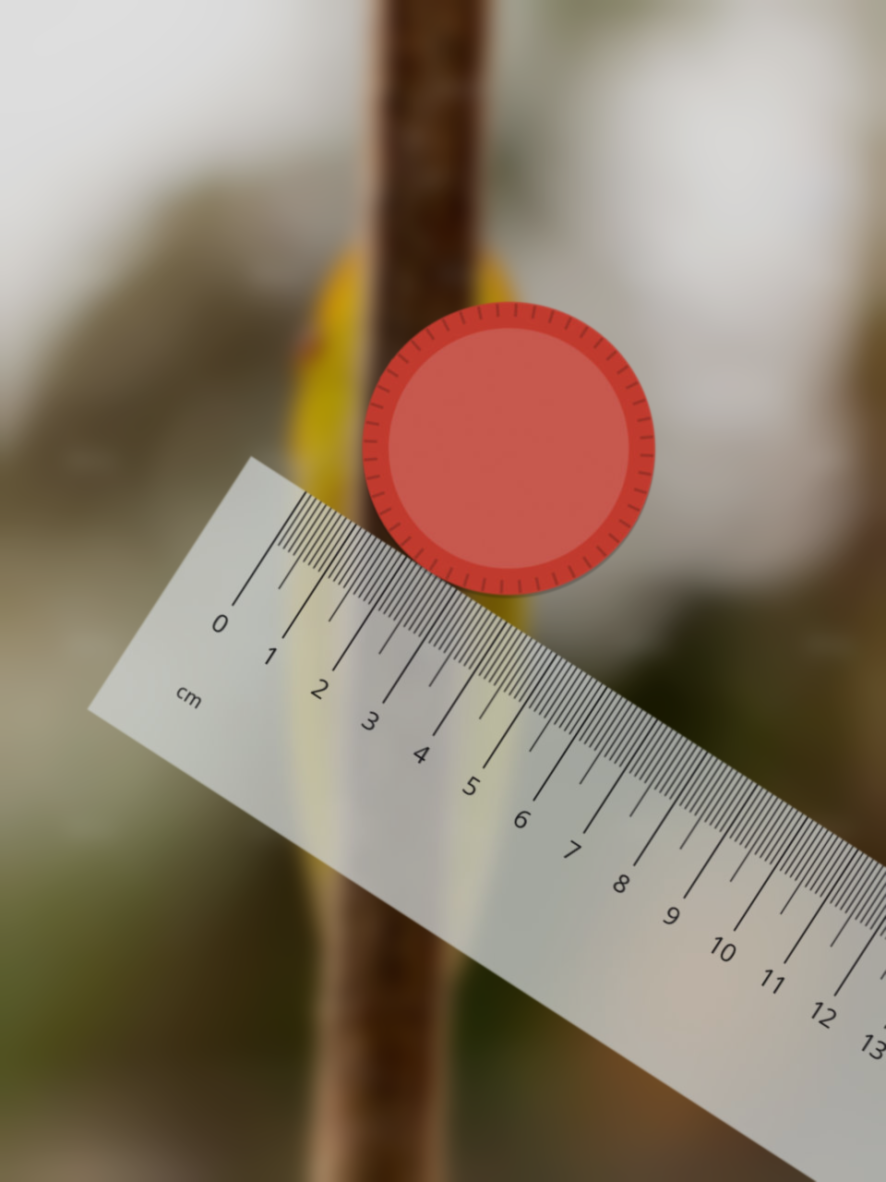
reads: {"value": 4.9, "unit": "cm"}
